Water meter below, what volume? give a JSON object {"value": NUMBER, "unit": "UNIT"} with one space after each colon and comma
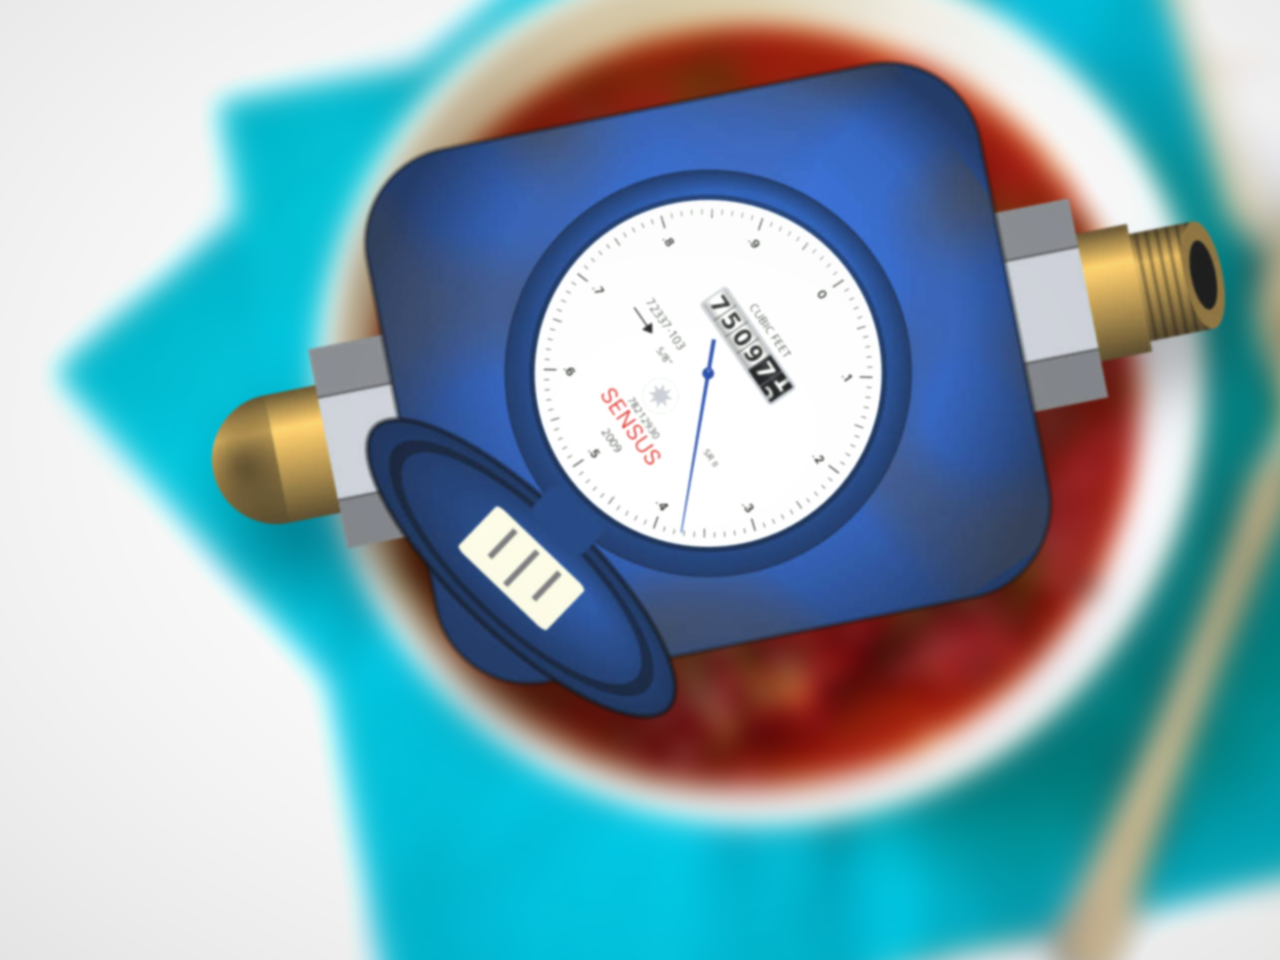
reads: {"value": 750971.37, "unit": "ft³"}
